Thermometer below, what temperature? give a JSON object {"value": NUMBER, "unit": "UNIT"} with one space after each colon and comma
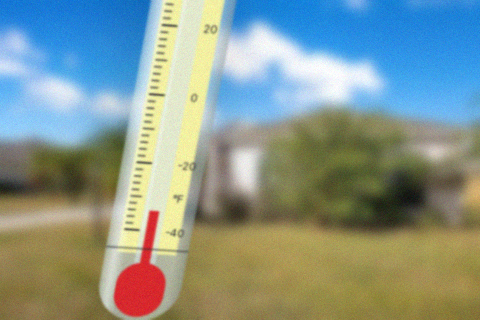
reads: {"value": -34, "unit": "°F"}
